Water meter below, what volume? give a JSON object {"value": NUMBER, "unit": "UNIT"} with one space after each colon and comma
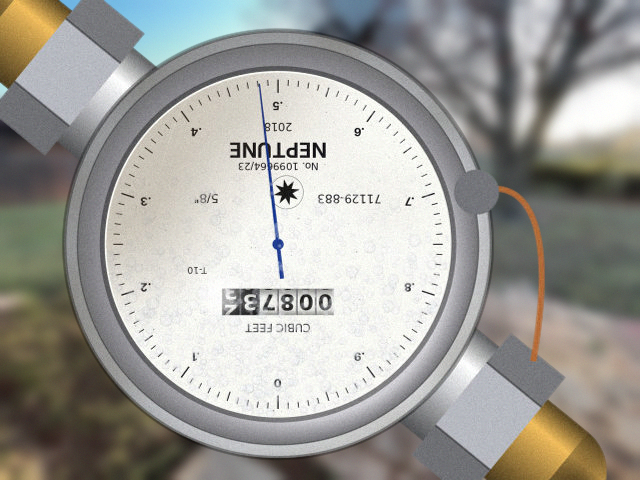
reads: {"value": 8732.48, "unit": "ft³"}
